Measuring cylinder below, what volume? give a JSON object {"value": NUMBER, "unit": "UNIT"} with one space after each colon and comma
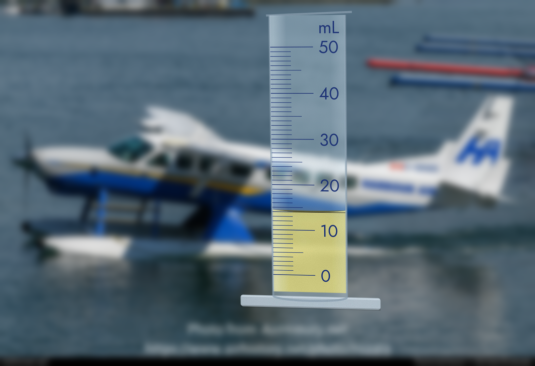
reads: {"value": 14, "unit": "mL"}
